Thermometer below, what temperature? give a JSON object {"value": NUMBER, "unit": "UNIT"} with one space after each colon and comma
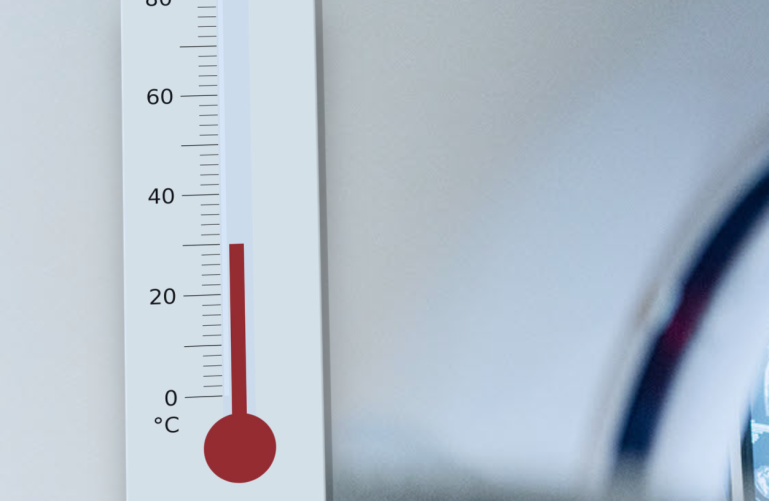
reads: {"value": 30, "unit": "°C"}
